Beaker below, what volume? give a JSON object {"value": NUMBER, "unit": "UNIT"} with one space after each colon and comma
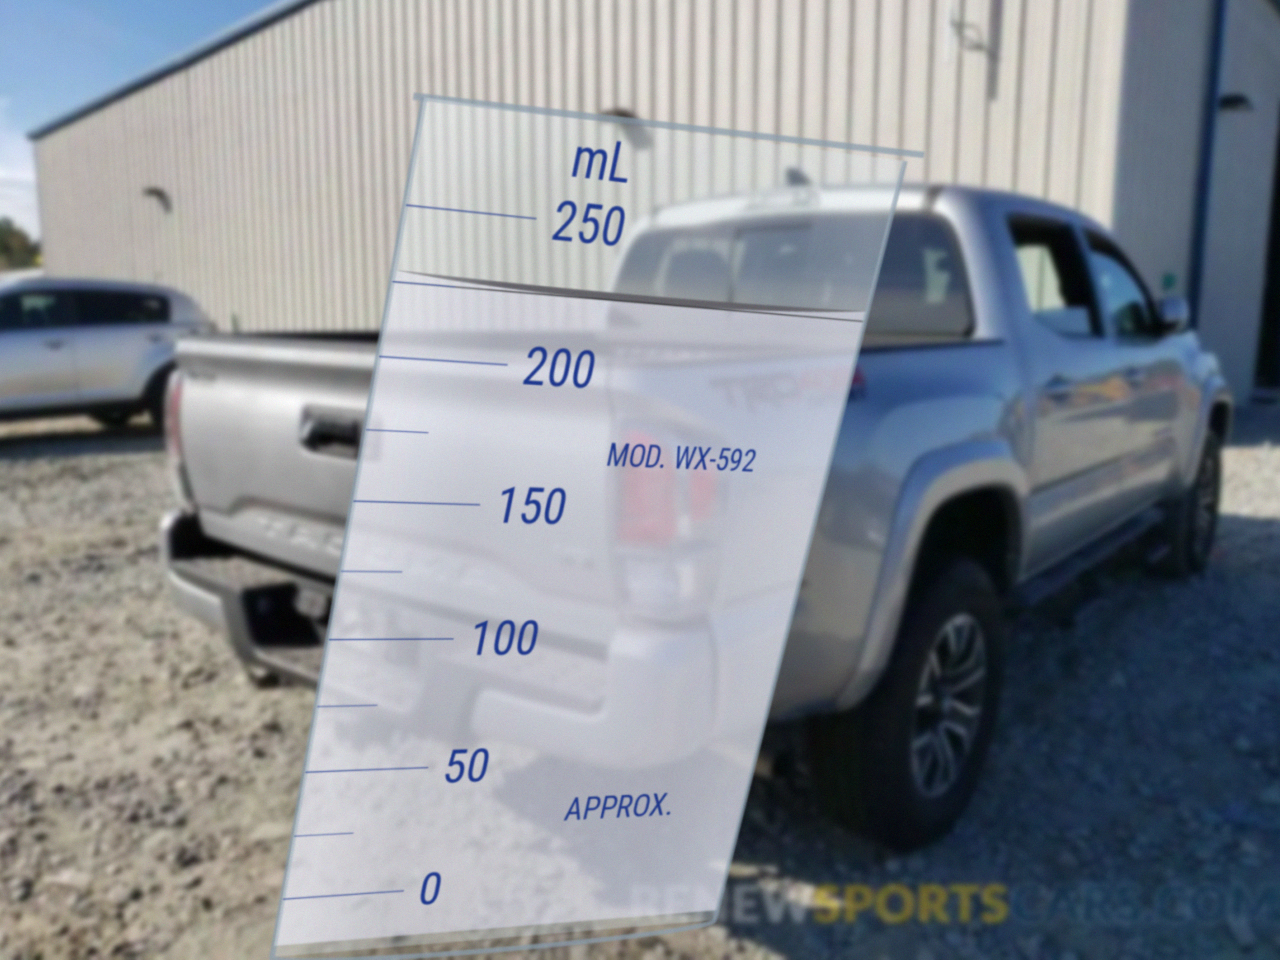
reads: {"value": 225, "unit": "mL"}
